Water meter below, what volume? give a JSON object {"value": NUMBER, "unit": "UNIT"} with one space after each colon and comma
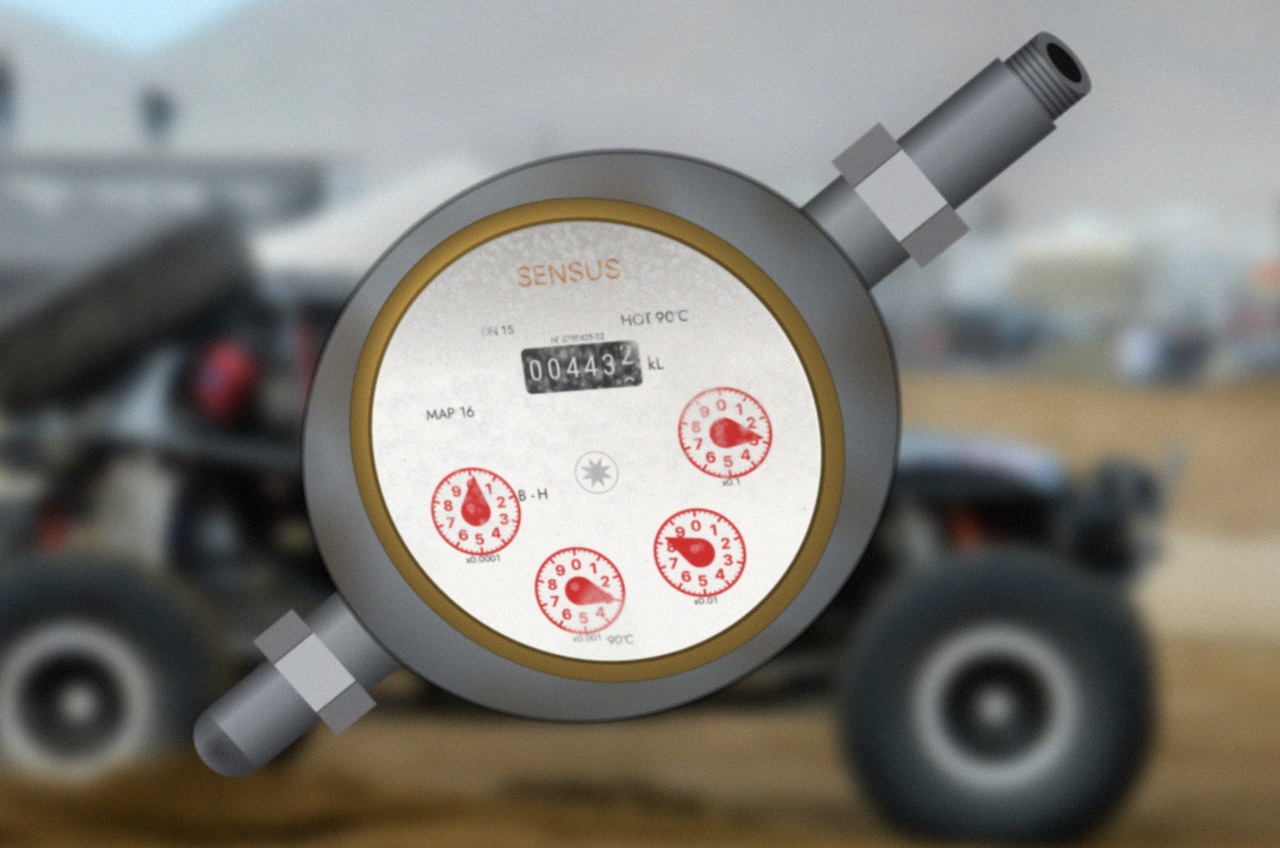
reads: {"value": 4432.2830, "unit": "kL"}
